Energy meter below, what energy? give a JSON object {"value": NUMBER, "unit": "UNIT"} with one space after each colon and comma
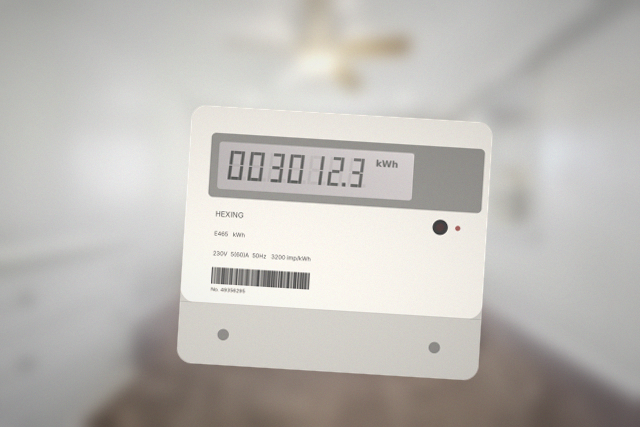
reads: {"value": 3012.3, "unit": "kWh"}
